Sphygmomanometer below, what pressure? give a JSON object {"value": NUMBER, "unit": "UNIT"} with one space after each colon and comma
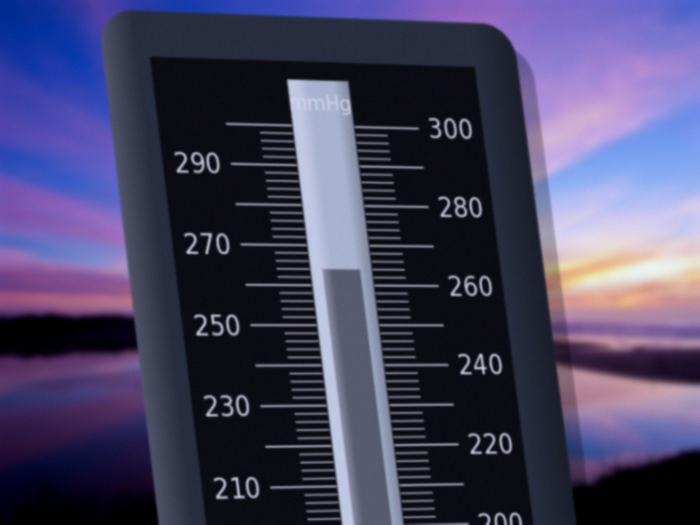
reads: {"value": 264, "unit": "mmHg"}
